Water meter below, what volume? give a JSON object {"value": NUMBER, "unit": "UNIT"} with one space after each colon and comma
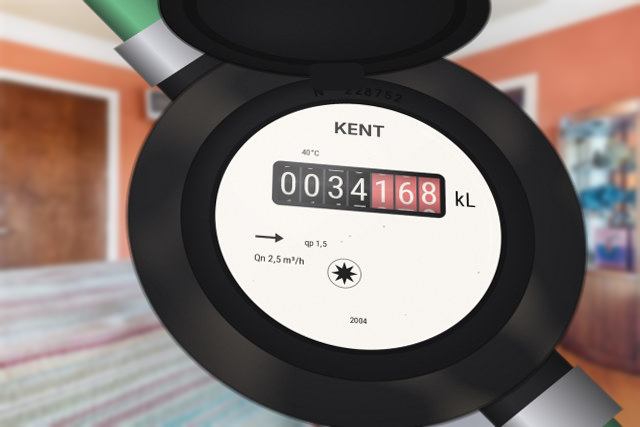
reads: {"value": 34.168, "unit": "kL"}
